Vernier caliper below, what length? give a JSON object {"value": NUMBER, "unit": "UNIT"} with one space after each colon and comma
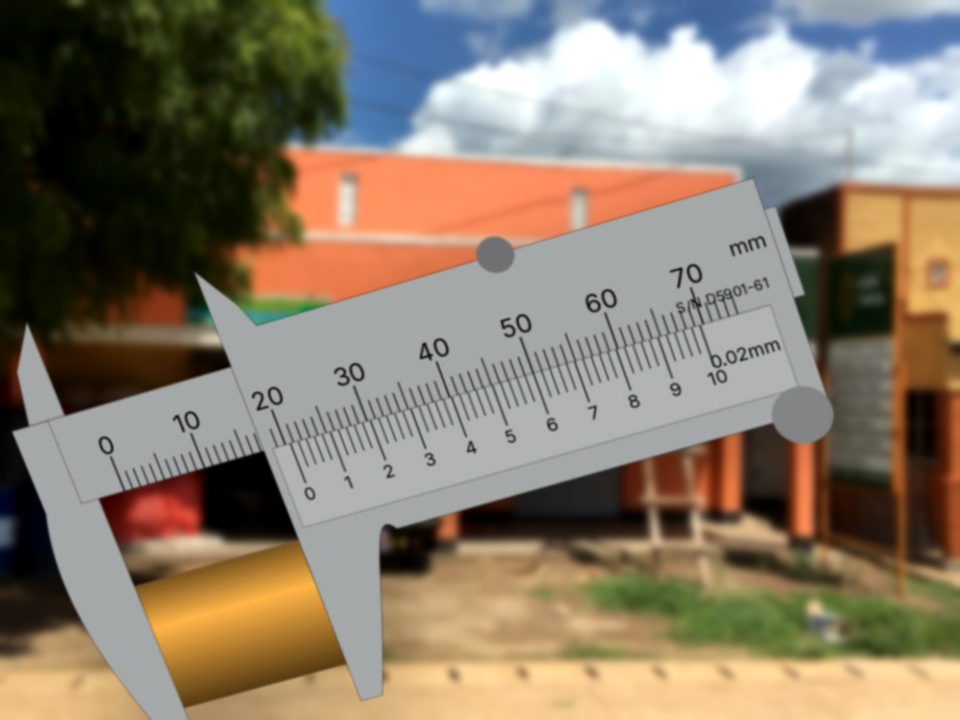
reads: {"value": 20.6, "unit": "mm"}
